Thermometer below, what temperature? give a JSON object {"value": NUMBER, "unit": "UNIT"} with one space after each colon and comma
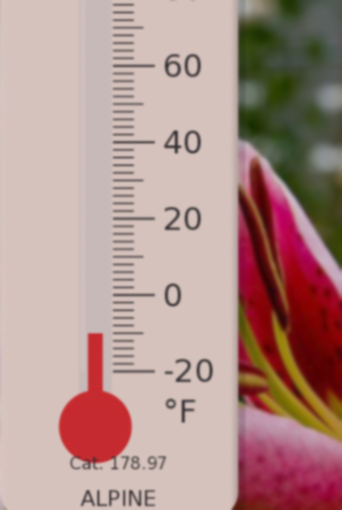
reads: {"value": -10, "unit": "°F"}
